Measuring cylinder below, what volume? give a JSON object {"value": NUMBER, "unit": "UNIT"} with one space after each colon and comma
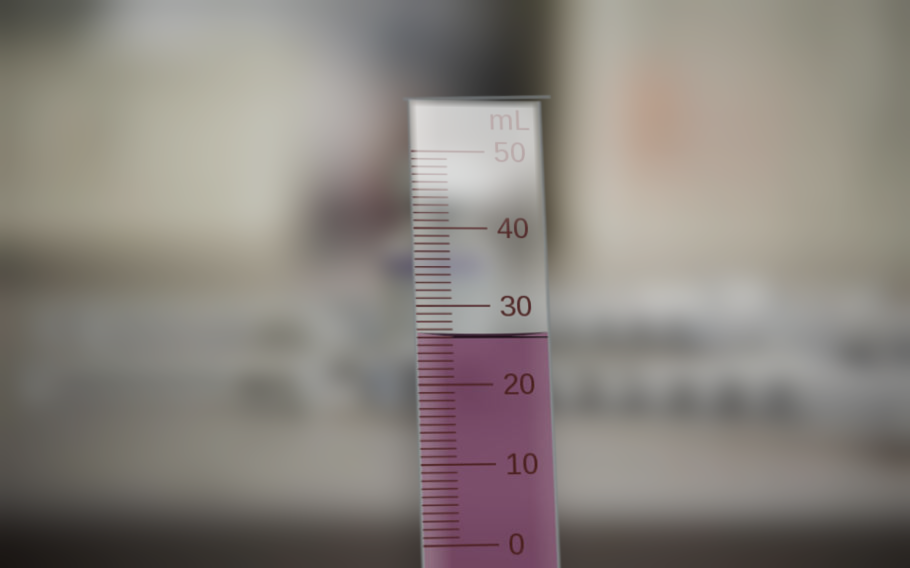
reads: {"value": 26, "unit": "mL"}
